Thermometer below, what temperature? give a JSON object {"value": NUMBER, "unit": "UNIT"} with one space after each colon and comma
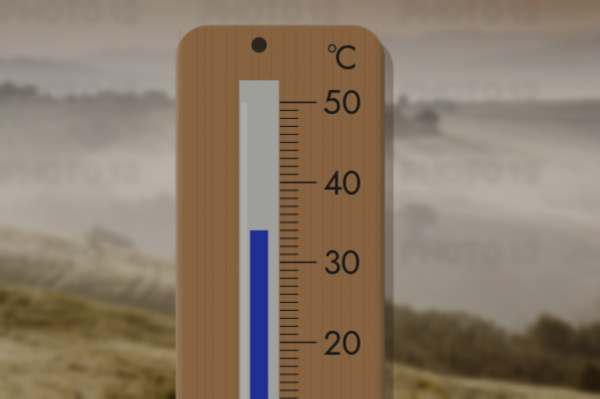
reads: {"value": 34, "unit": "°C"}
